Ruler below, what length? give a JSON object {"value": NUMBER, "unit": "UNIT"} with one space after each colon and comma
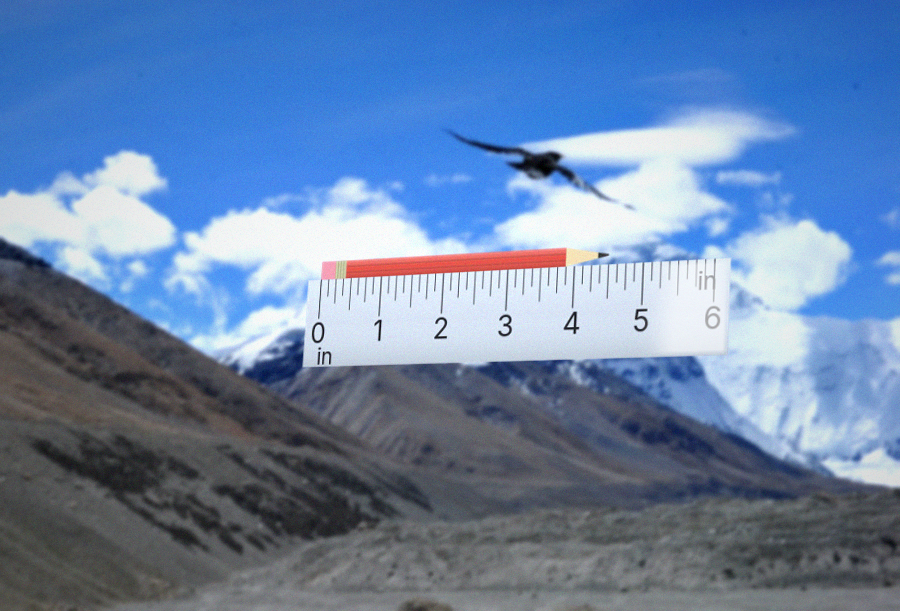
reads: {"value": 4.5, "unit": "in"}
